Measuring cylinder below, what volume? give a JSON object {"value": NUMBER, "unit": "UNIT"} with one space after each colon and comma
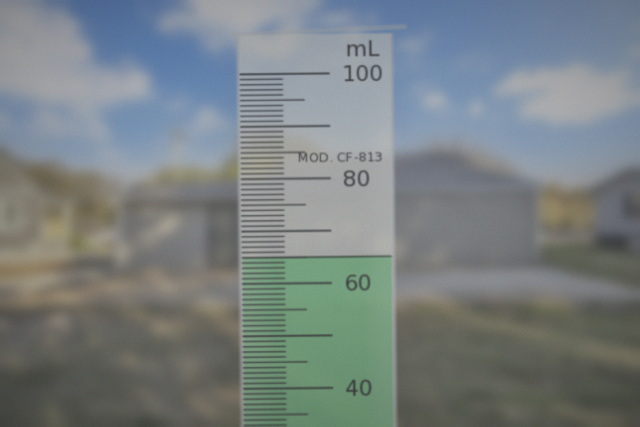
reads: {"value": 65, "unit": "mL"}
